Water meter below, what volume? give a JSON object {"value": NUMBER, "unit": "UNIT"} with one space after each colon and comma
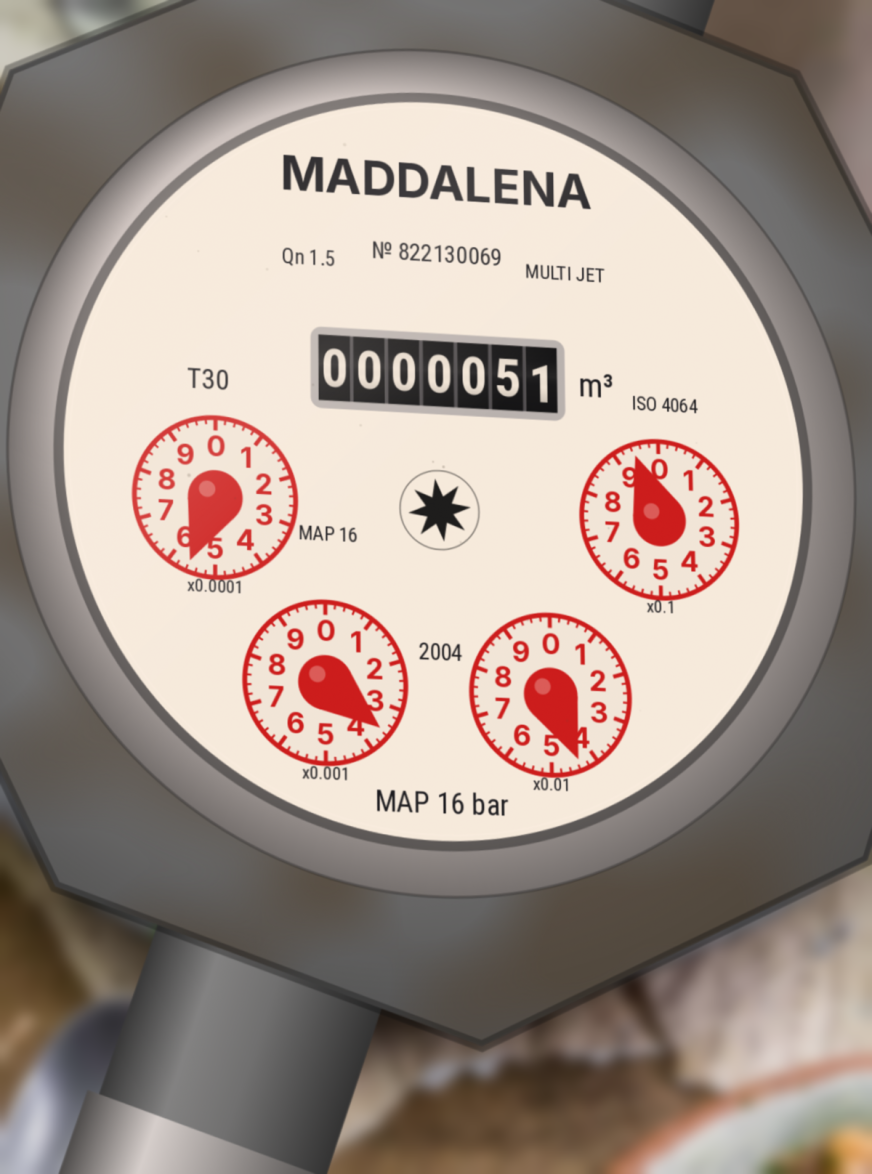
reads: {"value": 50.9435, "unit": "m³"}
